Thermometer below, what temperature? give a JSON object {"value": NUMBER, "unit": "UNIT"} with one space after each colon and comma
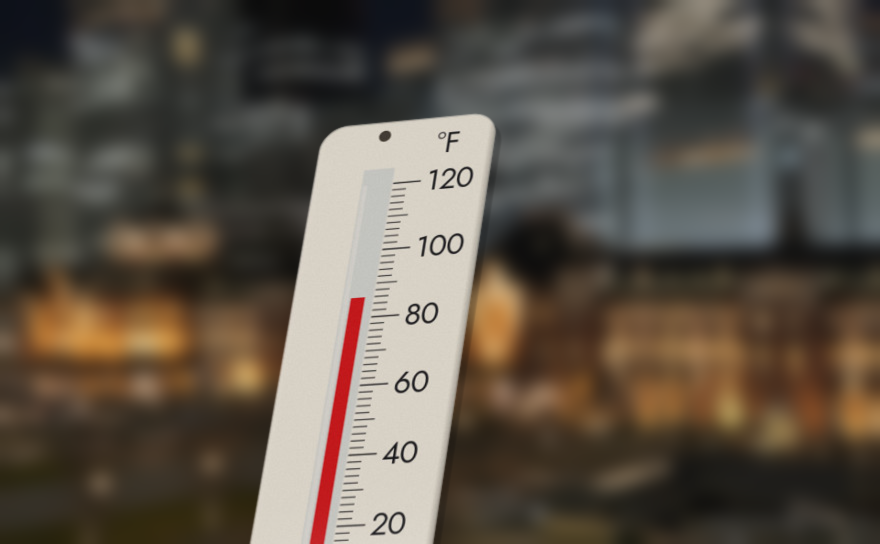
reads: {"value": 86, "unit": "°F"}
